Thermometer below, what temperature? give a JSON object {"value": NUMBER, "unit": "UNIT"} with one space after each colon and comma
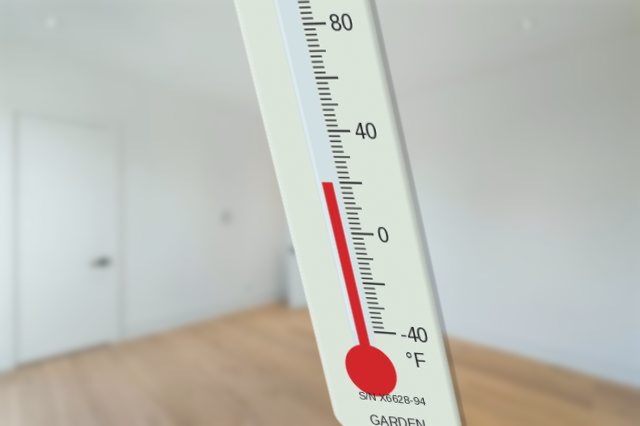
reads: {"value": 20, "unit": "°F"}
